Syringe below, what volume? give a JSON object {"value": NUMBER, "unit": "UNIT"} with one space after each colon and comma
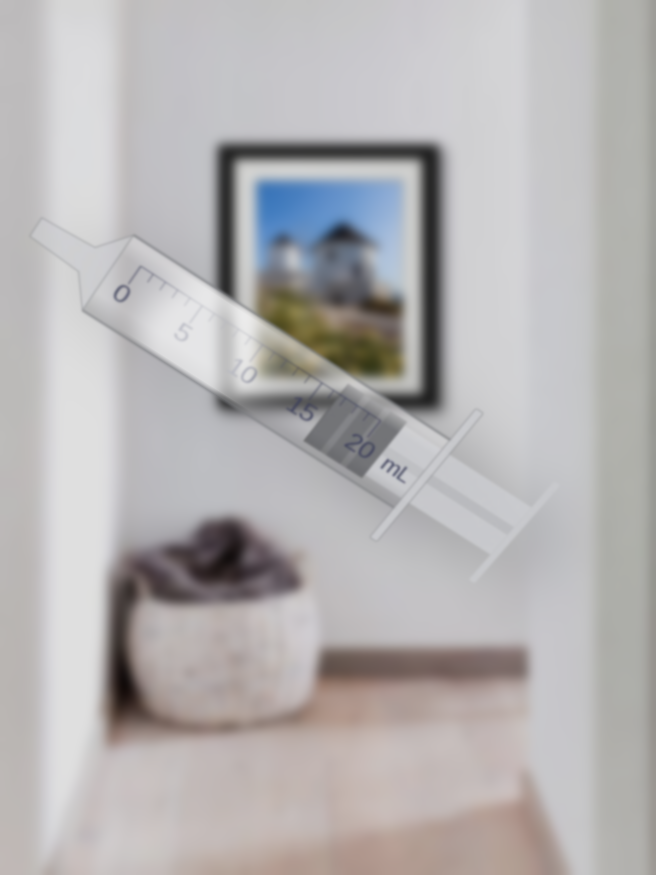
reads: {"value": 16.5, "unit": "mL"}
